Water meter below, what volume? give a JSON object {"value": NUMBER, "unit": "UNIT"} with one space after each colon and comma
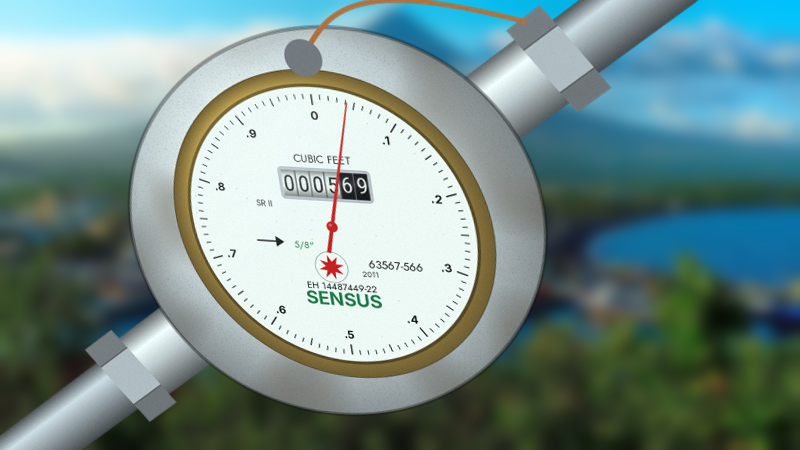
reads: {"value": 569.04, "unit": "ft³"}
